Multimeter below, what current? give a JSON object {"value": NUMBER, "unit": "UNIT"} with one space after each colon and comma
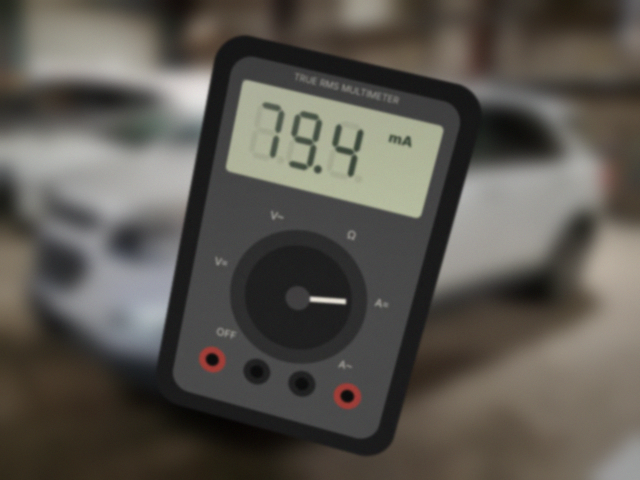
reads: {"value": 79.4, "unit": "mA"}
